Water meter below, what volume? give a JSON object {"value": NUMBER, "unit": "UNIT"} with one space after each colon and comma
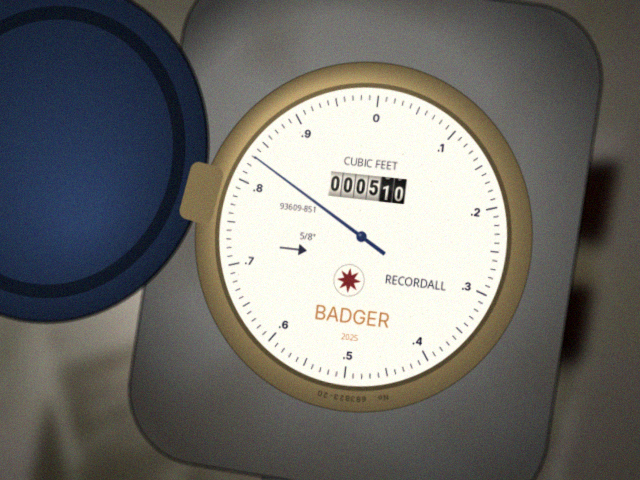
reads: {"value": 509.83, "unit": "ft³"}
